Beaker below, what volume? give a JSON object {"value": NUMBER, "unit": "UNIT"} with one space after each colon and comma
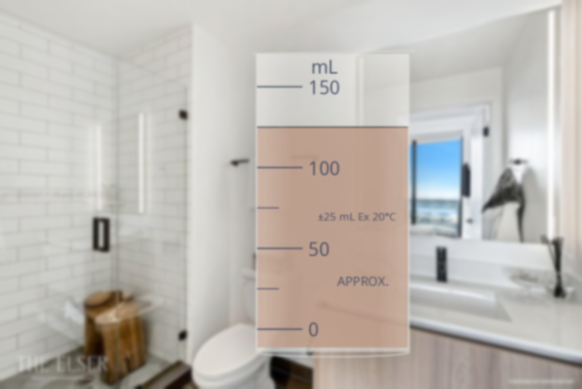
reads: {"value": 125, "unit": "mL"}
